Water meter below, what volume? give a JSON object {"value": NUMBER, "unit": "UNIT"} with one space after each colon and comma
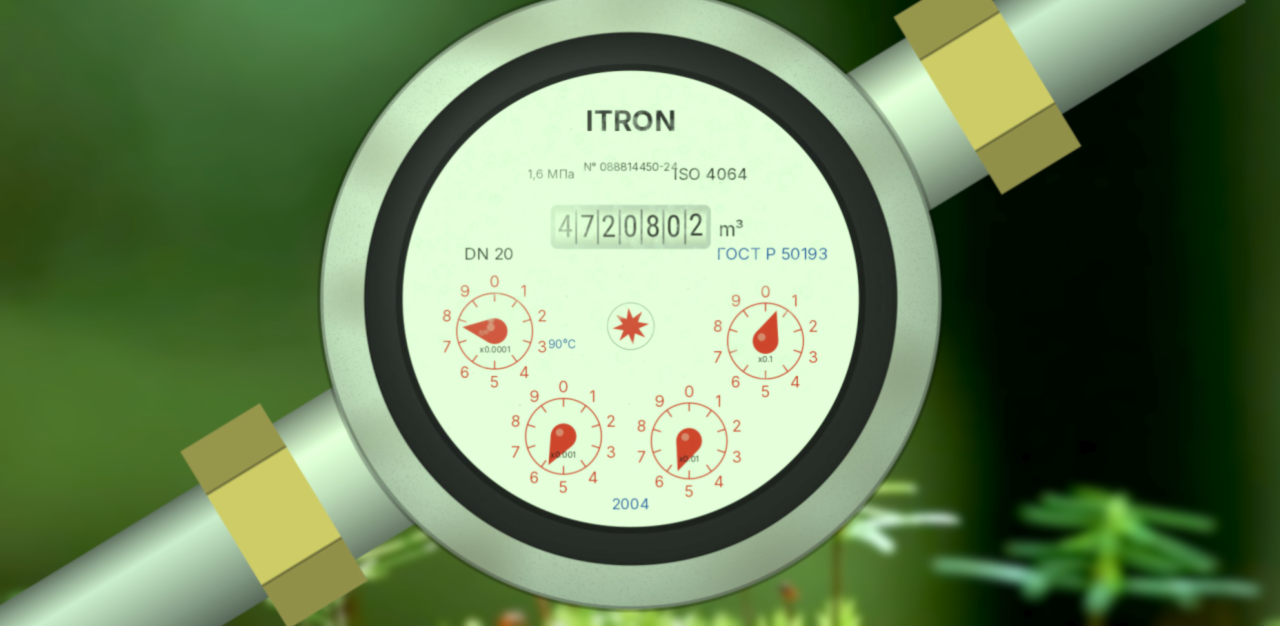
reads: {"value": 4720802.0557, "unit": "m³"}
